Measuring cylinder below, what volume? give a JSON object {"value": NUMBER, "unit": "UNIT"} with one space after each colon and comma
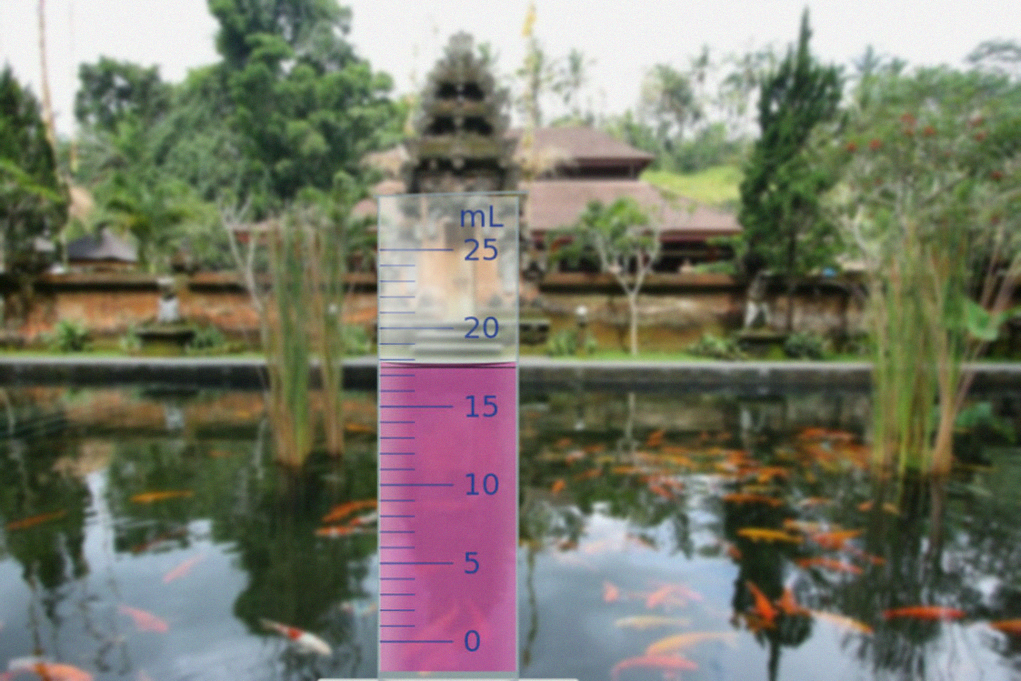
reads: {"value": 17.5, "unit": "mL"}
